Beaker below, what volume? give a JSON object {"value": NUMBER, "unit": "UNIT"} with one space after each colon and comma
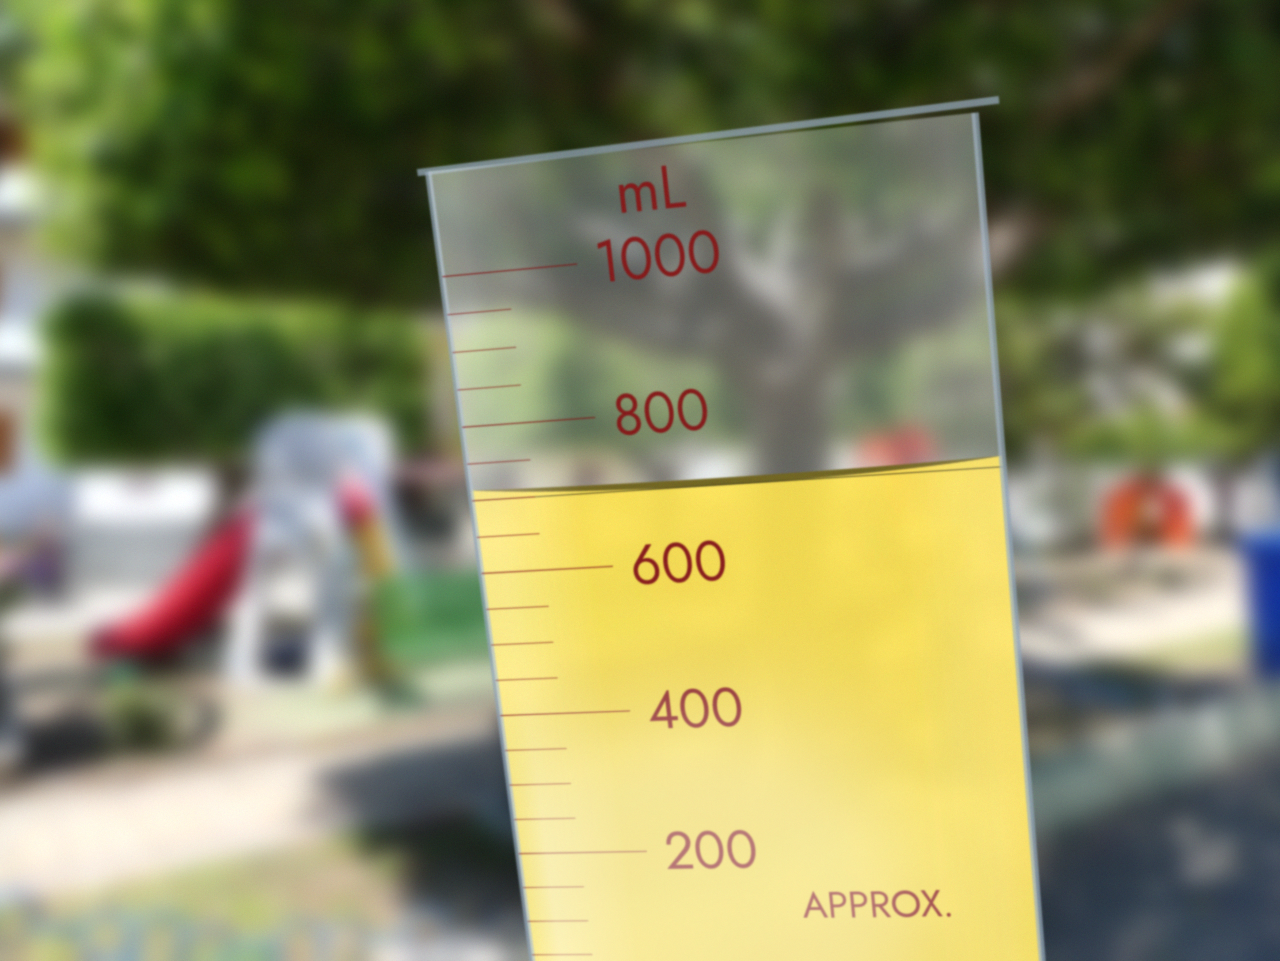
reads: {"value": 700, "unit": "mL"}
